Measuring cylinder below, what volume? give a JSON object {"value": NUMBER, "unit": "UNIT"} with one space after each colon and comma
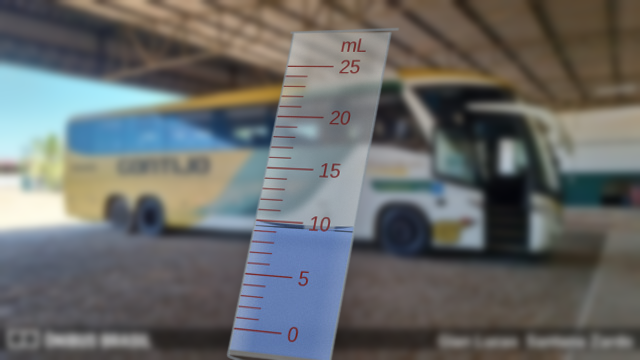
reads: {"value": 9.5, "unit": "mL"}
